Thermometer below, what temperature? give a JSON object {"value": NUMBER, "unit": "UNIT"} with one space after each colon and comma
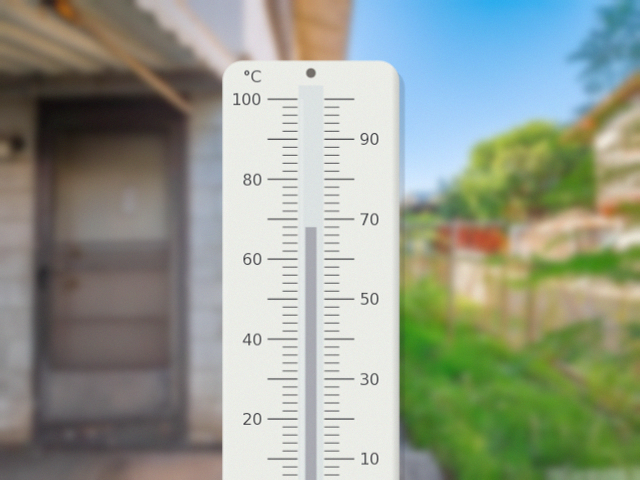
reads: {"value": 68, "unit": "°C"}
